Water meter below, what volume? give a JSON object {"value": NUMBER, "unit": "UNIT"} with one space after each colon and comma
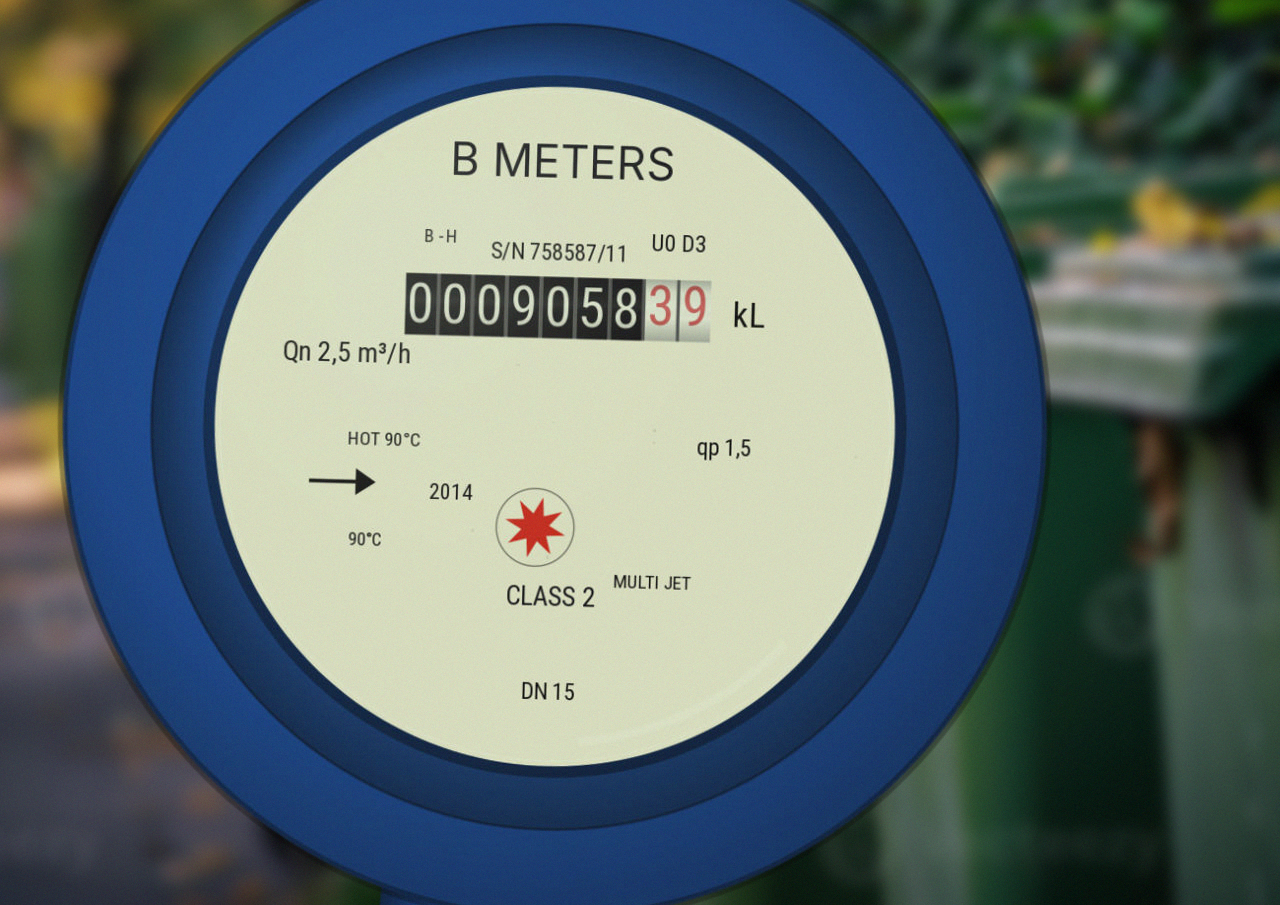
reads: {"value": 9058.39, "unit": "kL"}
